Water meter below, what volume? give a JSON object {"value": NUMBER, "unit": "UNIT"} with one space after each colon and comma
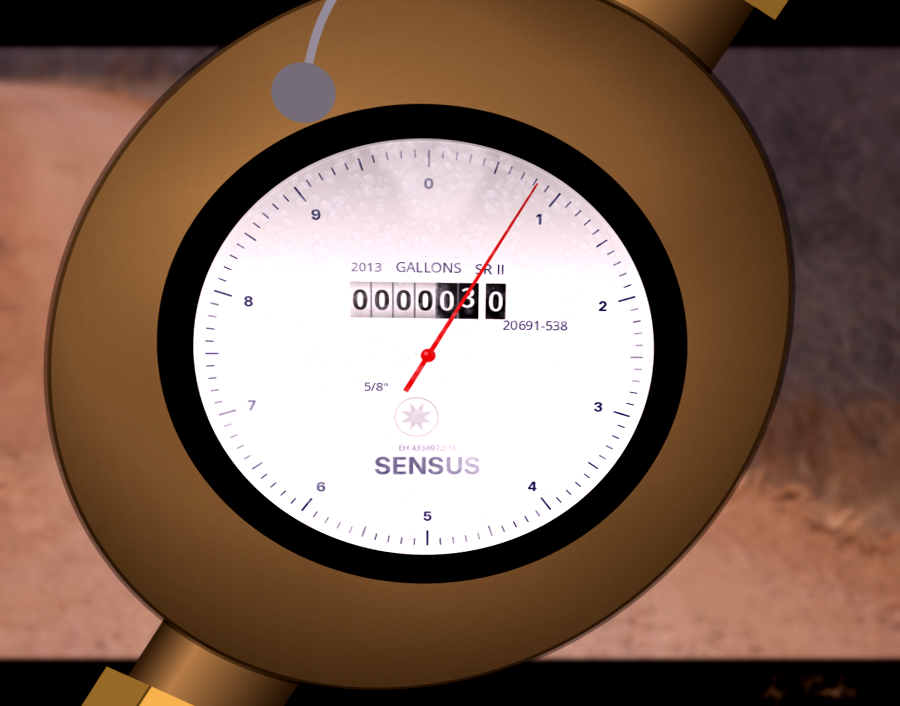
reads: {"value": 30.8, "unit": "gal"}
